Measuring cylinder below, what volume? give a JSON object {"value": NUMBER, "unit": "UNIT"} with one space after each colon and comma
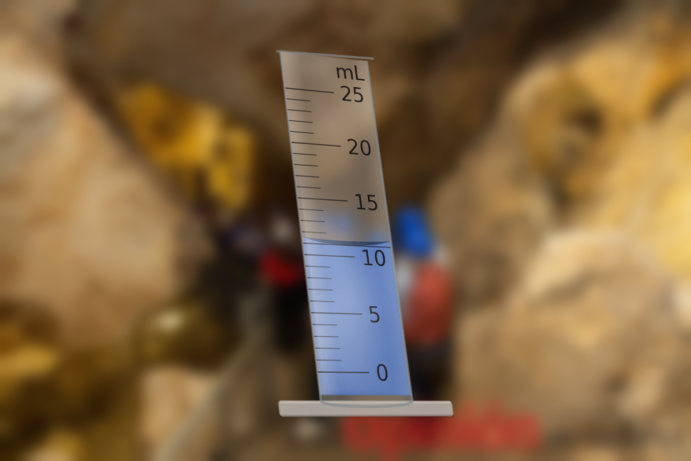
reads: {"value": 11, "unit": "mL"}
